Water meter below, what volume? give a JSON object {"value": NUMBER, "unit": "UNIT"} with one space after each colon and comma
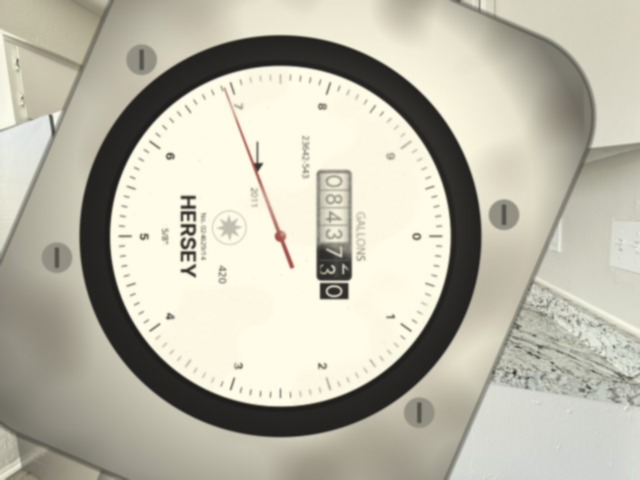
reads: {"value": 843726.9, "unit": "gal"}
